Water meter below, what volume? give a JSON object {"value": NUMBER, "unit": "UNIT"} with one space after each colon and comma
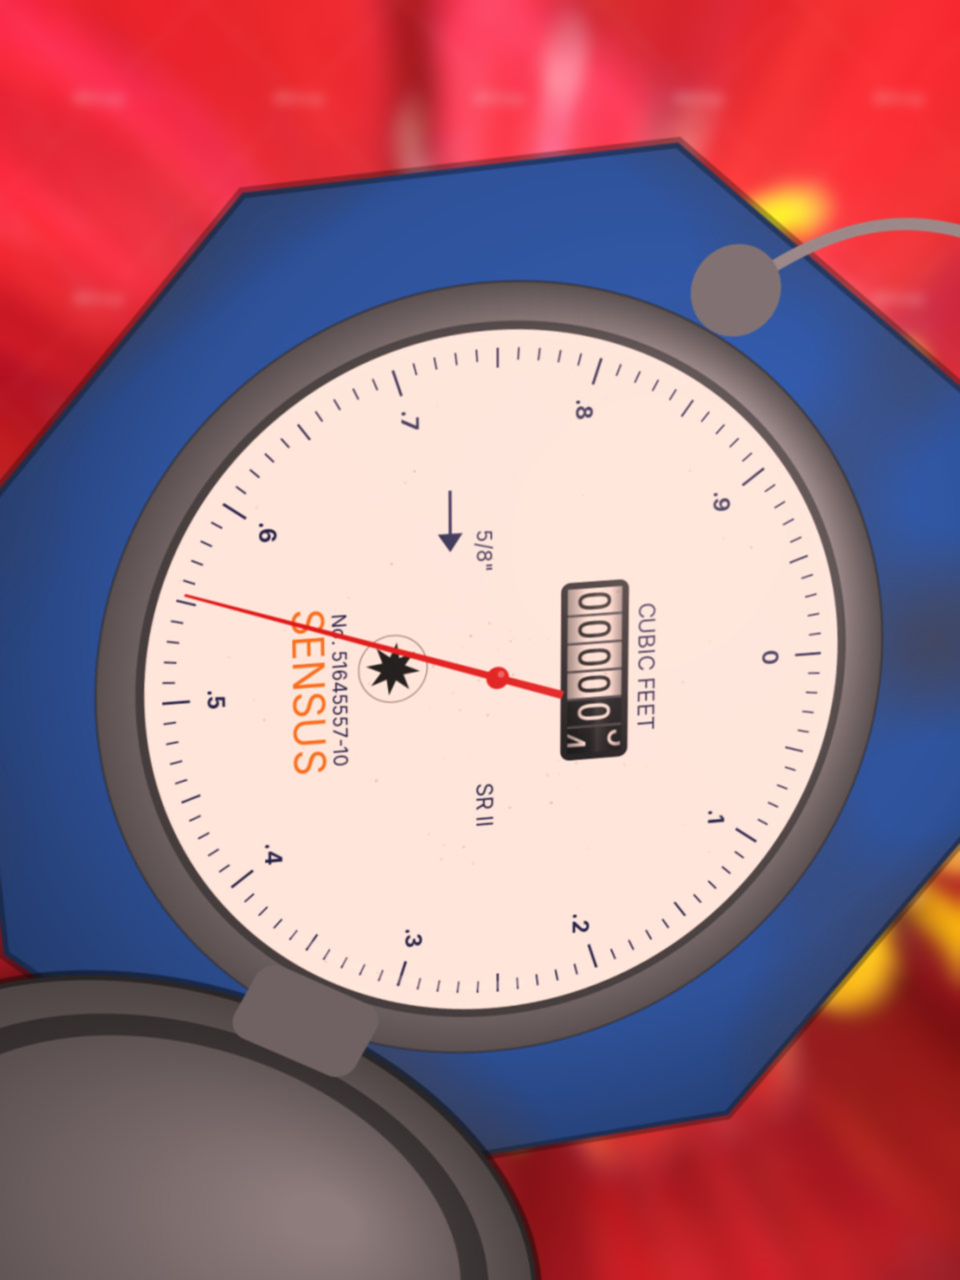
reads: {"value": 3.55, "unit": "ft³"}
